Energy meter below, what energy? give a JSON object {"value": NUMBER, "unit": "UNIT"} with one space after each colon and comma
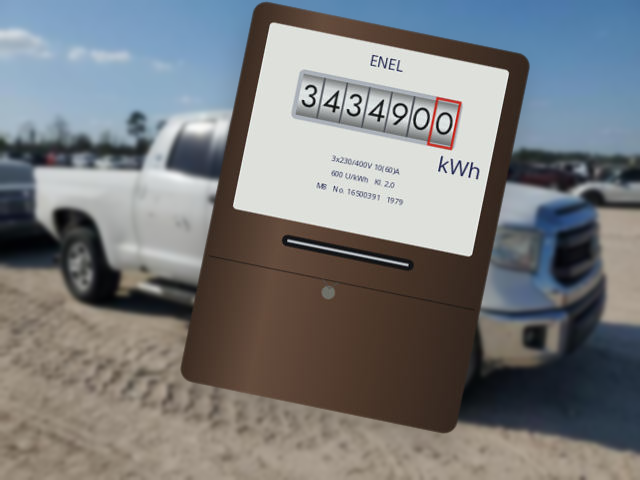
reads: {"value": 343490.0, "unit": "kWh"}
